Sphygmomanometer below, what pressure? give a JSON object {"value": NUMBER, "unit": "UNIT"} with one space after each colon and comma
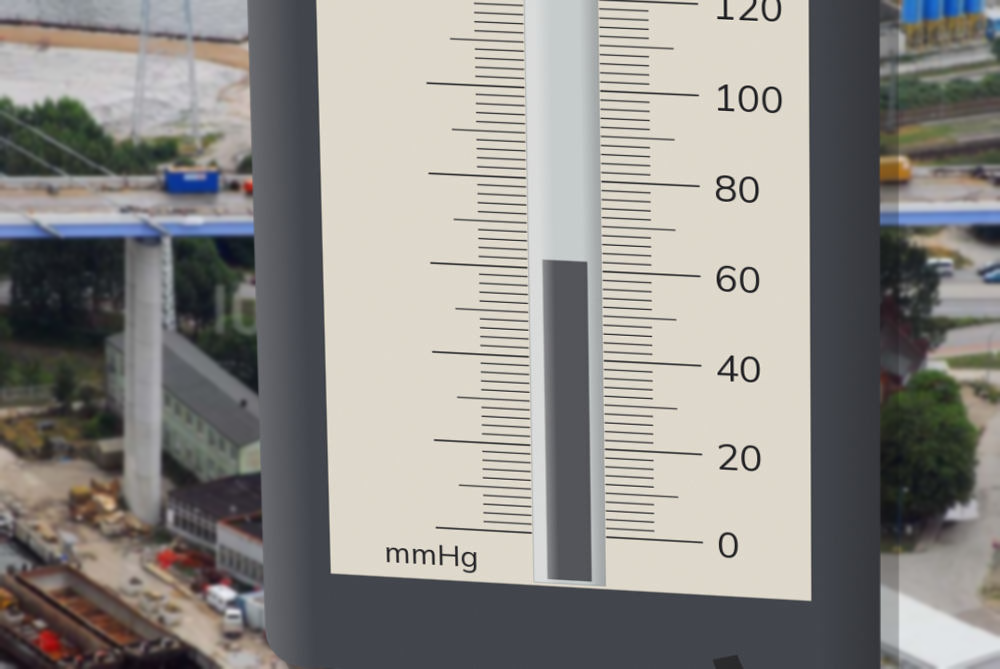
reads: {"value": 62, "unit": "mmHg"}
